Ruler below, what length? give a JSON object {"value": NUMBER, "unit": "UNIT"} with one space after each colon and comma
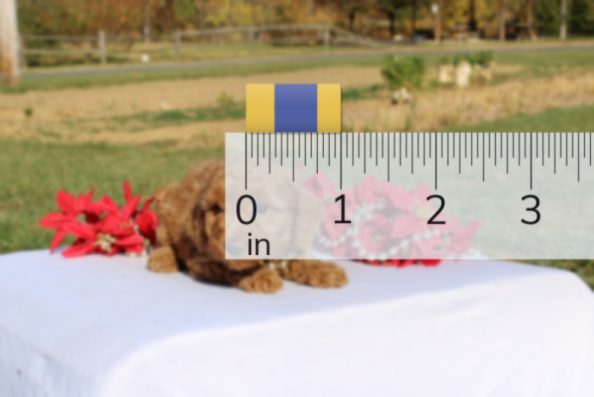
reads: {"value": 1, "unit": "in"}
